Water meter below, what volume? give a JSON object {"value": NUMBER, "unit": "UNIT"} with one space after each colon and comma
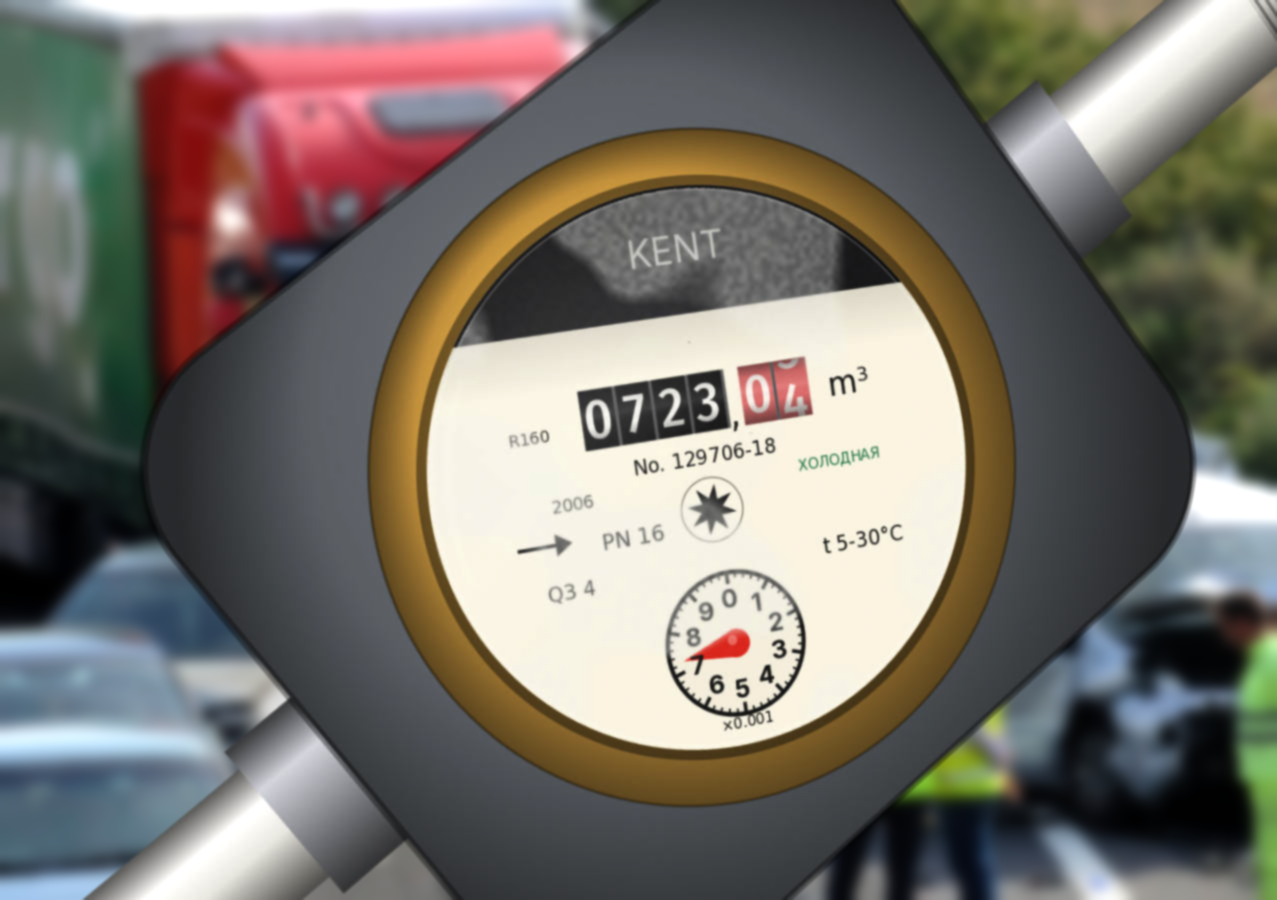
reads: {"value": 723.037, "unit": "m³"}
